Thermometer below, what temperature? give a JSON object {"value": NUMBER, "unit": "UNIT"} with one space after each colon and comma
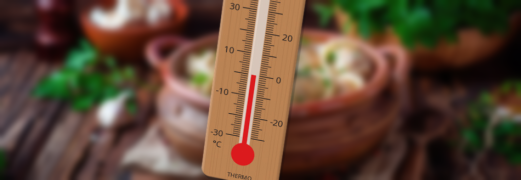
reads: {"value": 0, "unit": "°C"}
